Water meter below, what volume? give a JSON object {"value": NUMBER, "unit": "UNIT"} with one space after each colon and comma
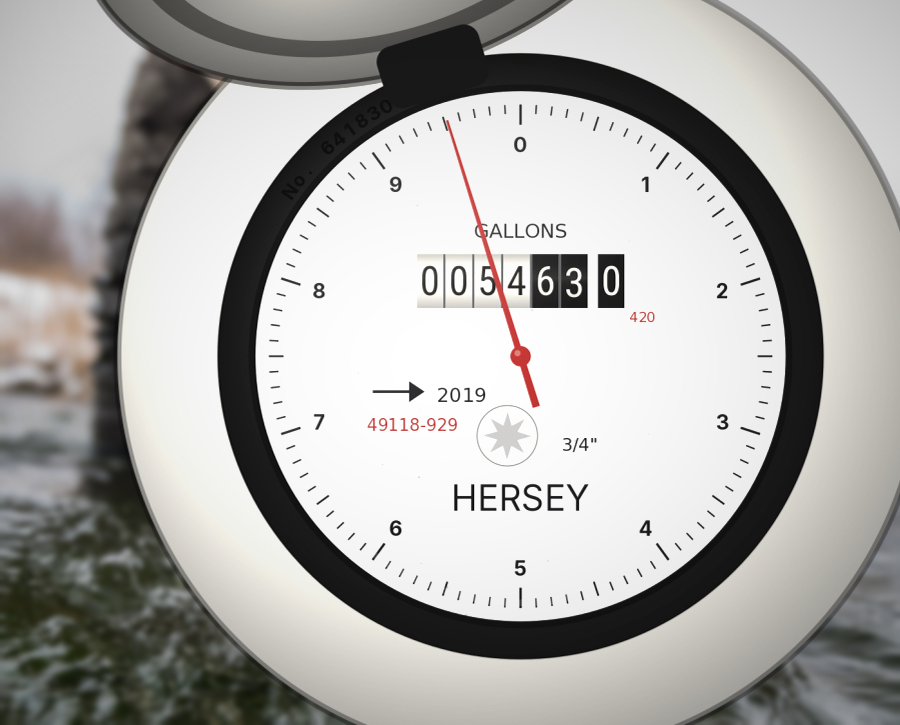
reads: {"value": 54629.5, "unit": "gal"}
